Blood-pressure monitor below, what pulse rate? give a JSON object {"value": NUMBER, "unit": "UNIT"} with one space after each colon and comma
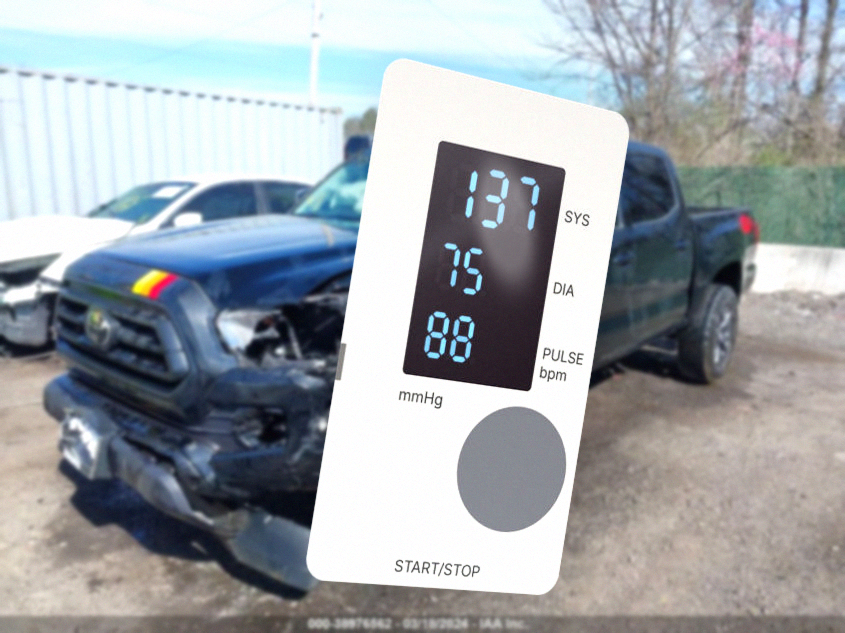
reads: {"value": 88, "unit": "bpm"}
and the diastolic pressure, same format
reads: {"value": 75, "unit": "mmHg"}
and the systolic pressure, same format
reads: {"value": 137, "unit": "mmHg"}
